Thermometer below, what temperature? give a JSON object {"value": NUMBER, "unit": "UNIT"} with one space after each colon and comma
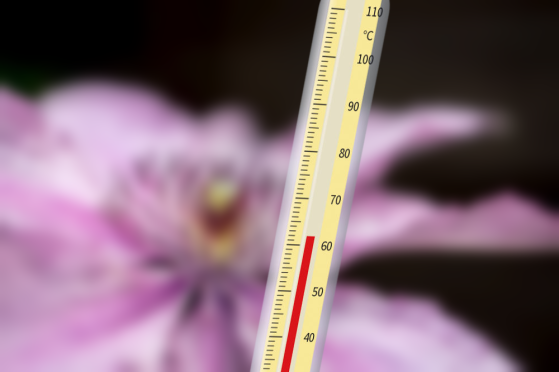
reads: {"value": 62, "unit": "°C"}
